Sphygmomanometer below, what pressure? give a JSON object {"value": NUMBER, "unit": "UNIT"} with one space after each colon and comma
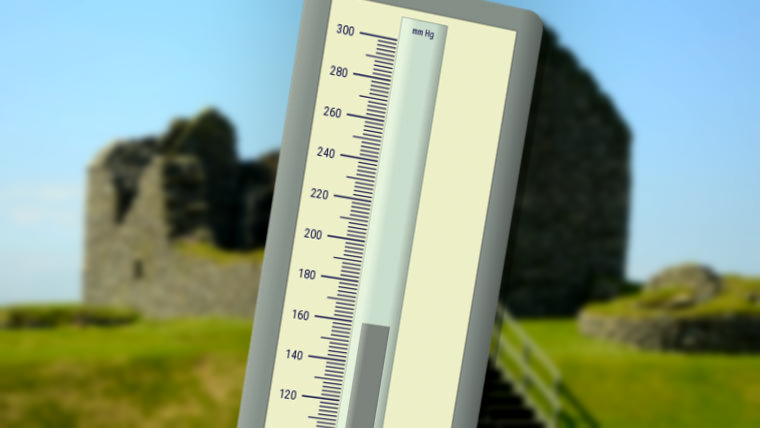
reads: {"value": 160, "unit": "mmHg"}
